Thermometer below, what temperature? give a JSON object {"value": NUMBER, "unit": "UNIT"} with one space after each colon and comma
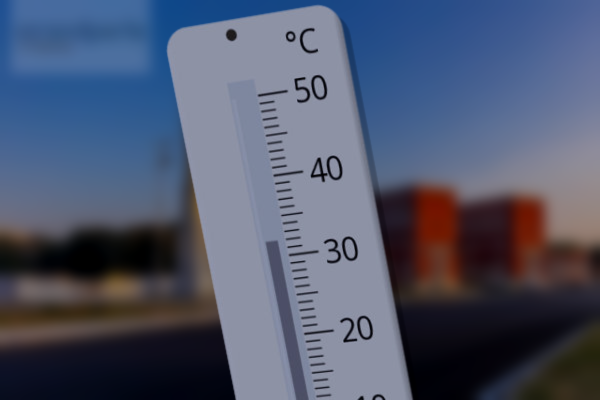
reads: {"value": 32, "unit": "°C"}
